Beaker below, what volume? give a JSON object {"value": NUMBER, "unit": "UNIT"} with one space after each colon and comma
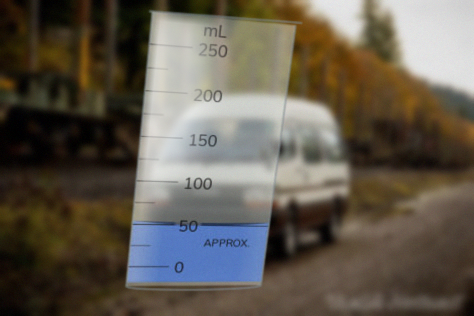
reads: {"value": 50, "unit": "mL"}
